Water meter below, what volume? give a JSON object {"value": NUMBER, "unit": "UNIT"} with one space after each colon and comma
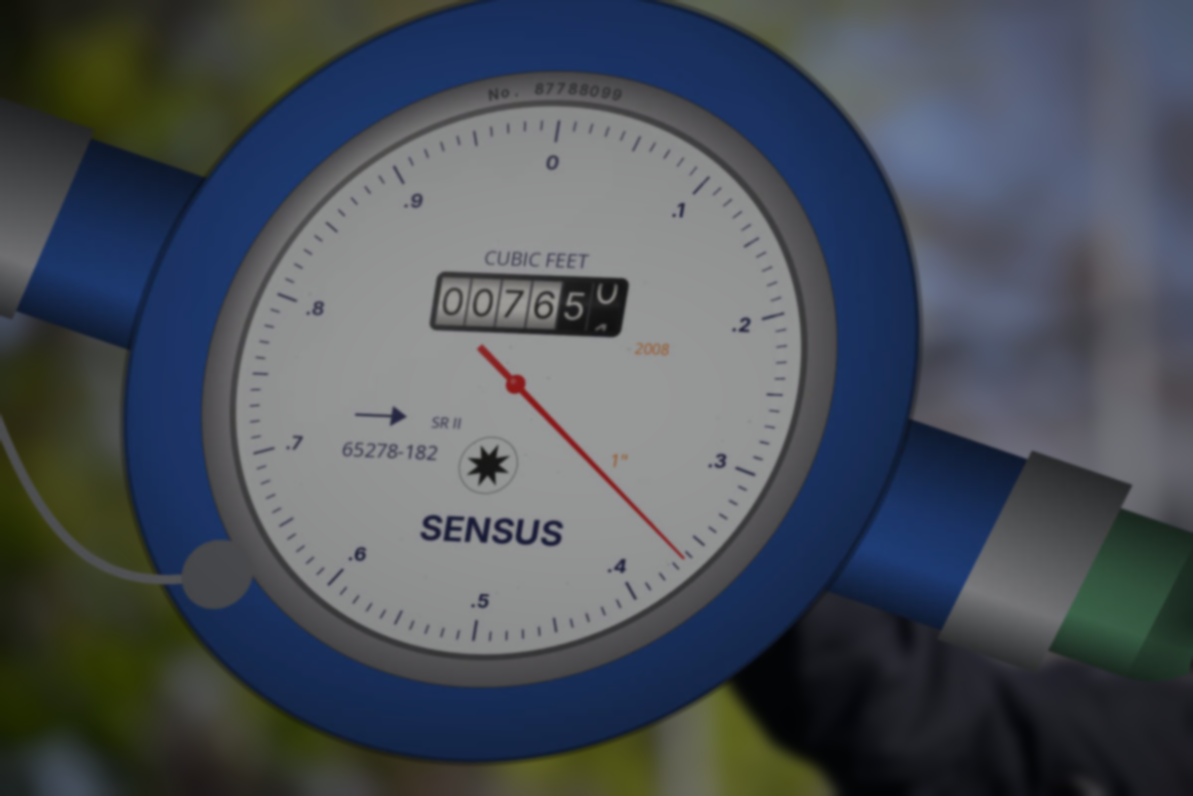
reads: {"value": 7650.36, "unit": "ft³"}
